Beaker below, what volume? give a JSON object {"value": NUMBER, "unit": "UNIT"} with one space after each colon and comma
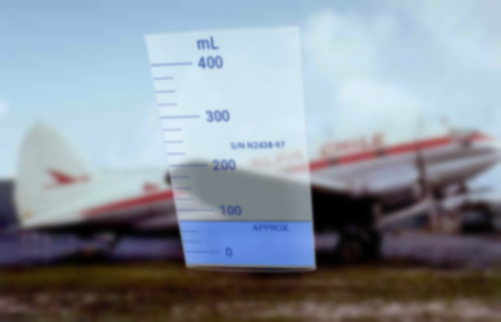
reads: {"value": 75, "unit": "mL"}
